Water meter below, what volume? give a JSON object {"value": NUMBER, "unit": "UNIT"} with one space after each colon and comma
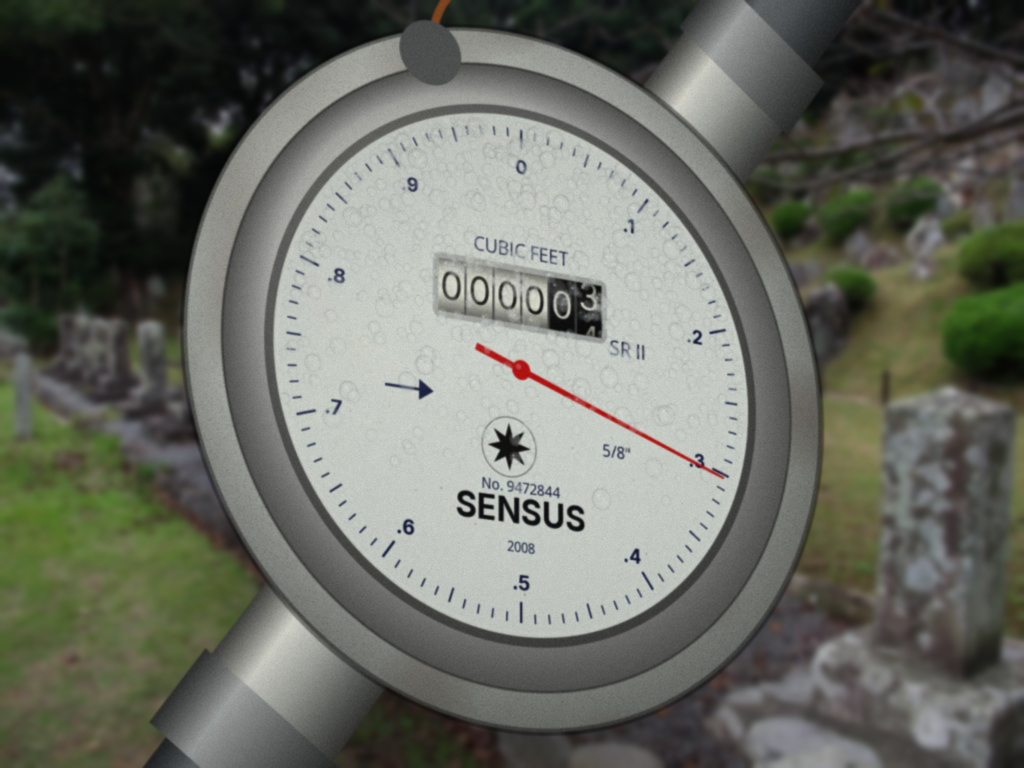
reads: {"value": 3.30, "unit": "ft³"}
